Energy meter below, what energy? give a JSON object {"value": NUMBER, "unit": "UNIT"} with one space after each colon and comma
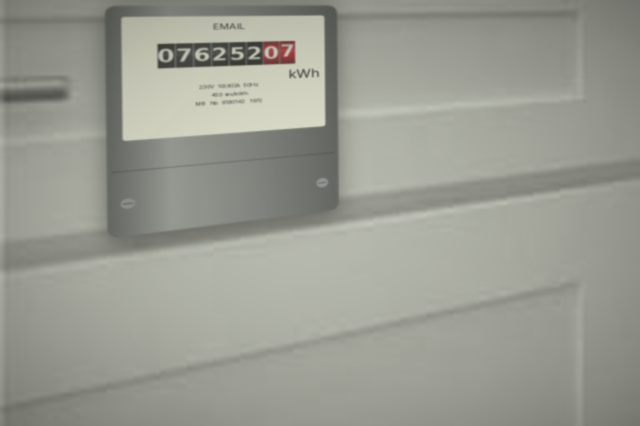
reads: {"value": 76252.07, "unit": "kWh"}
